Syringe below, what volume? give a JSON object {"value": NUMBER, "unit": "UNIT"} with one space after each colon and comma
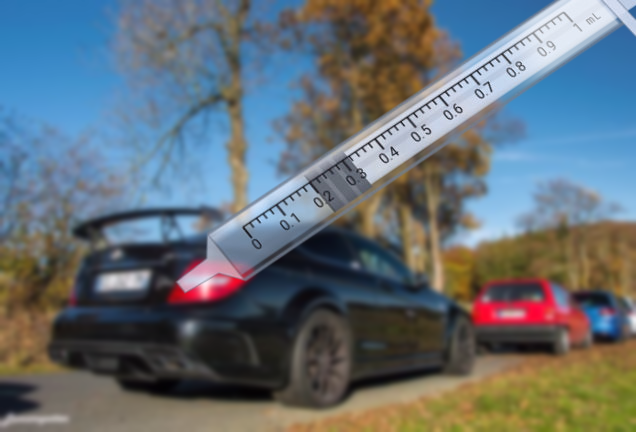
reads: {"value": 0.2, "unit": "mL"}
